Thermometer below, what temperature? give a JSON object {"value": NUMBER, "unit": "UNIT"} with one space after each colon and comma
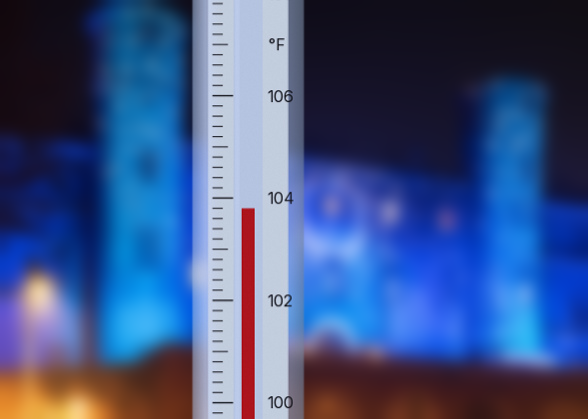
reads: {"value": 103.8, "unit": "°F"}
